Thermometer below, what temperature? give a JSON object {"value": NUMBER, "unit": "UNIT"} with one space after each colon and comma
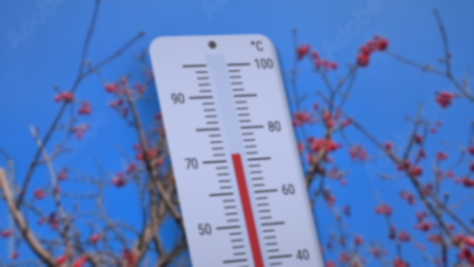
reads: {"value": 72, "unit": "°C"}
